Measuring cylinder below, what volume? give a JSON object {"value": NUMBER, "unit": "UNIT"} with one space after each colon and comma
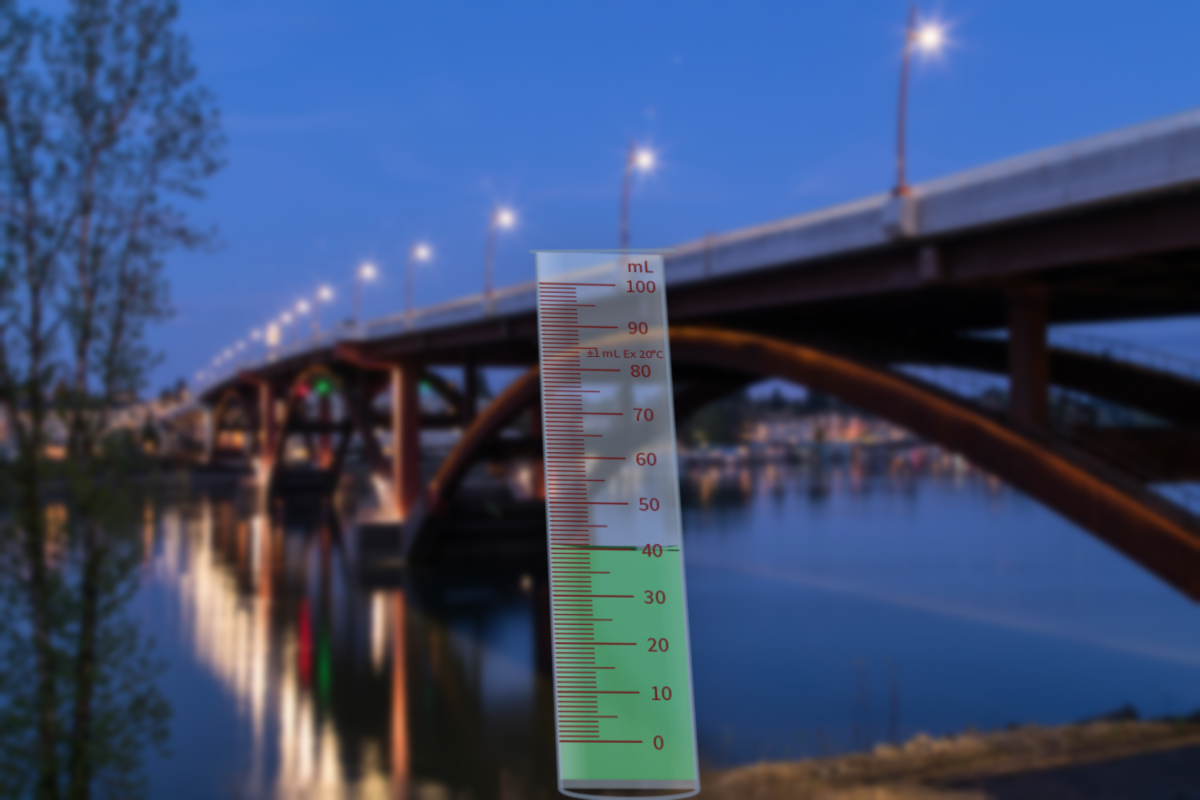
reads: {"value": 40, "unit": "mL"}
